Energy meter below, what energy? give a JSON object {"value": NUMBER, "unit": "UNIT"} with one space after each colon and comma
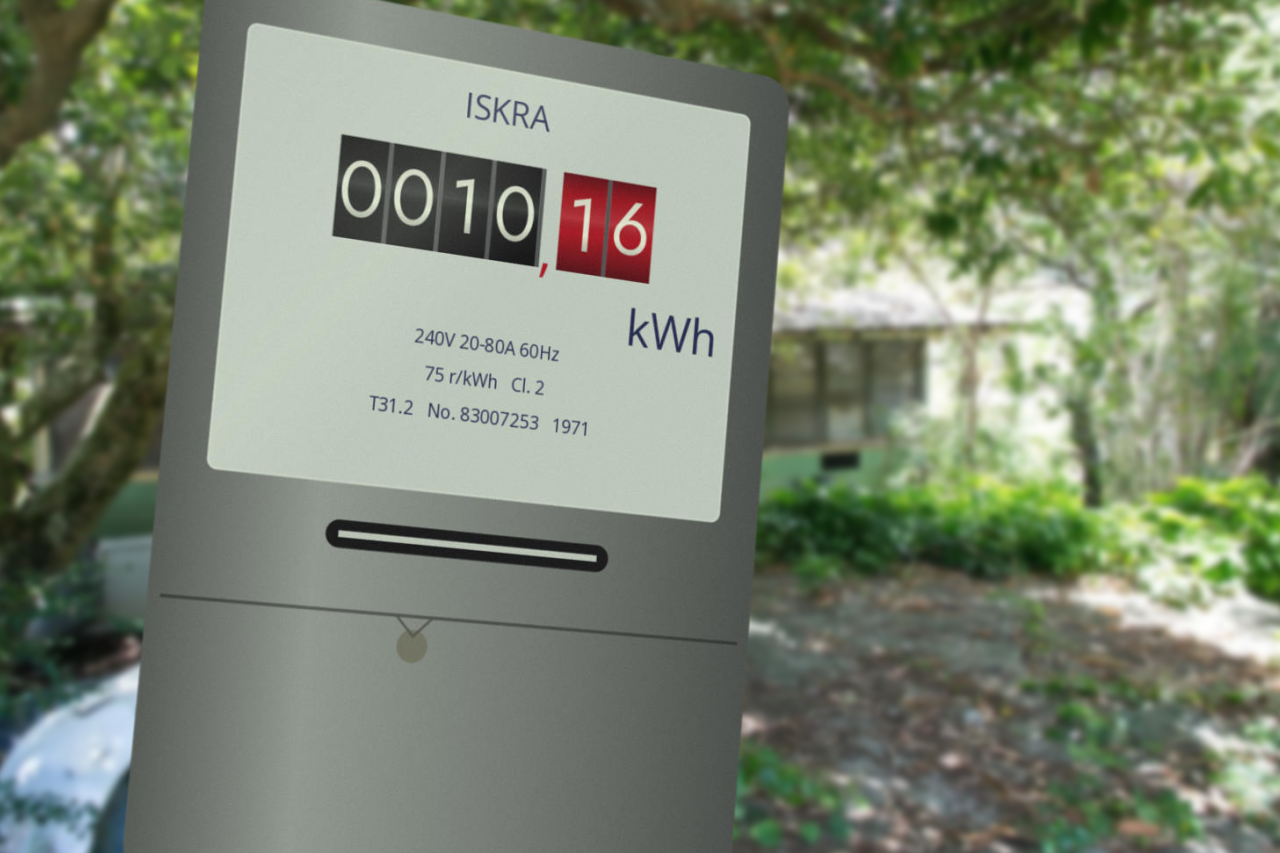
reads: {"value": 10.16, "unit": "kWh"}
